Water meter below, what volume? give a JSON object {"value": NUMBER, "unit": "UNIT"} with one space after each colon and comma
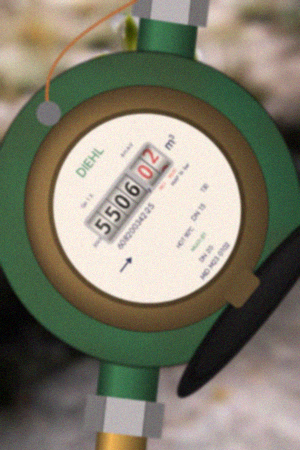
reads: {"value": 5506.02, "unit": "m³"}
